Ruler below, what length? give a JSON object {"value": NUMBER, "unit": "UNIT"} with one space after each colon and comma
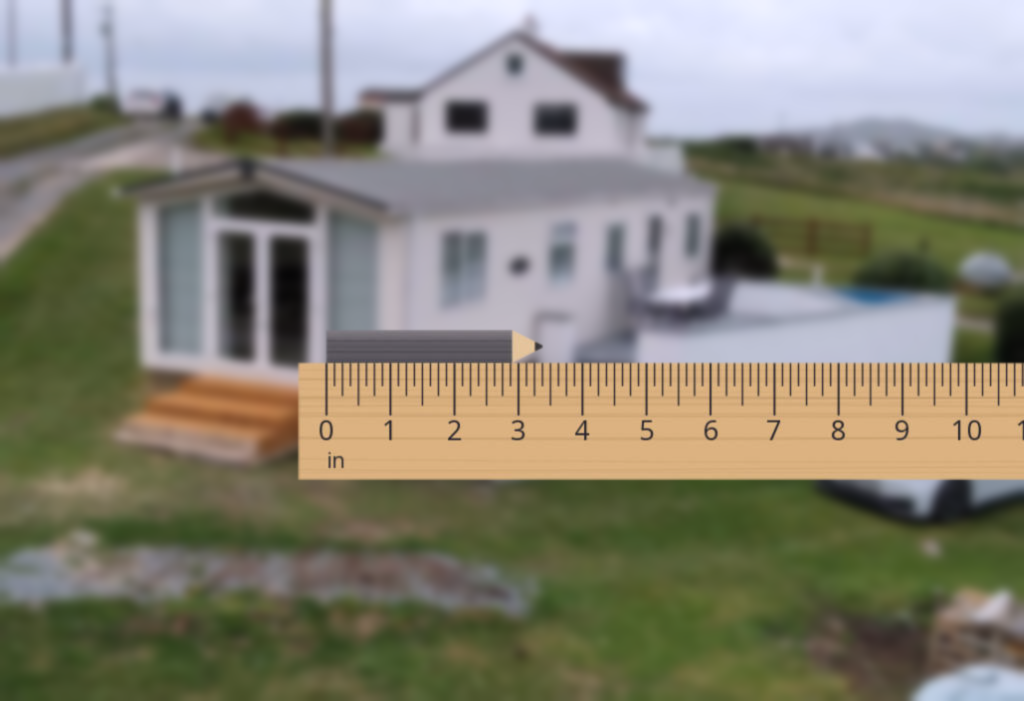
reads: {"value": 3.375, "unit": "in"}
